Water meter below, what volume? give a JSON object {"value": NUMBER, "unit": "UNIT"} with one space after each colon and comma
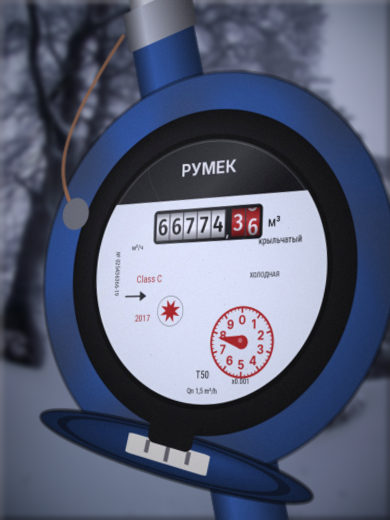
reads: {"value": 66774.357, "unit": "m³"}
